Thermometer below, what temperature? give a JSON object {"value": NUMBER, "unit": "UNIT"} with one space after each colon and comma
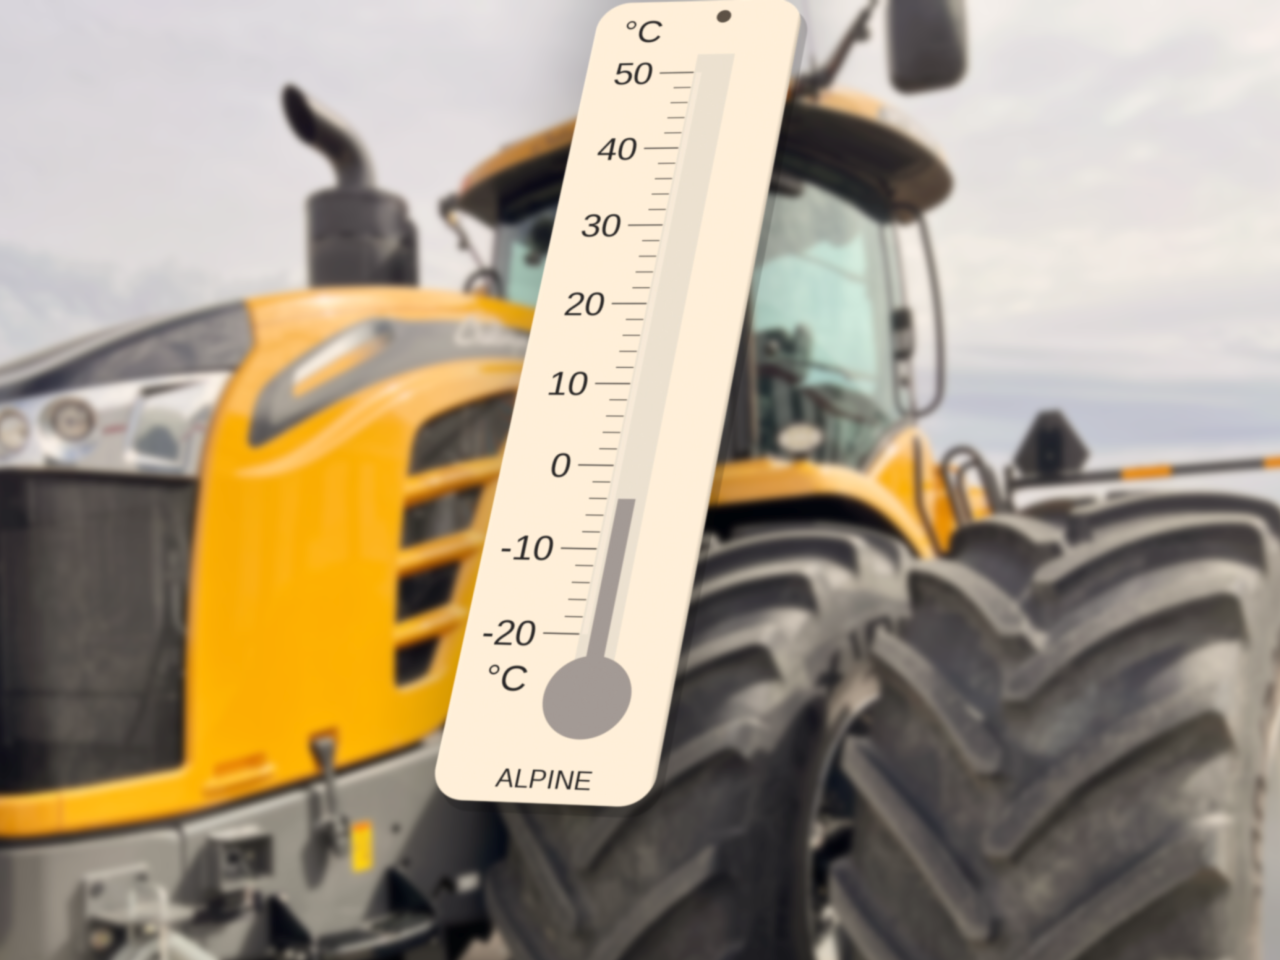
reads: {"value": -4, "unit": "°C"}
